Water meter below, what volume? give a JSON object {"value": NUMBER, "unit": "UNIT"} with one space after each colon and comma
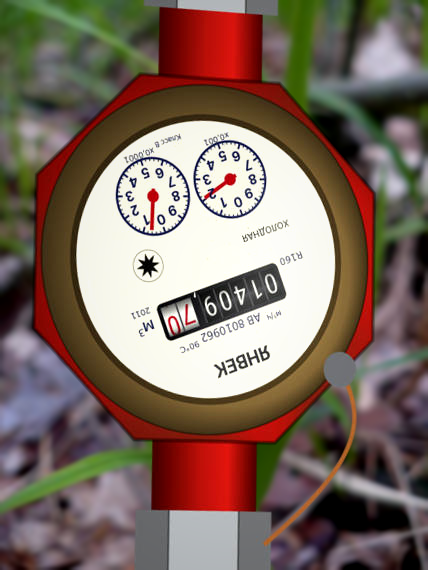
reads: {"value": 1409.7020, "unit": "m³"}
